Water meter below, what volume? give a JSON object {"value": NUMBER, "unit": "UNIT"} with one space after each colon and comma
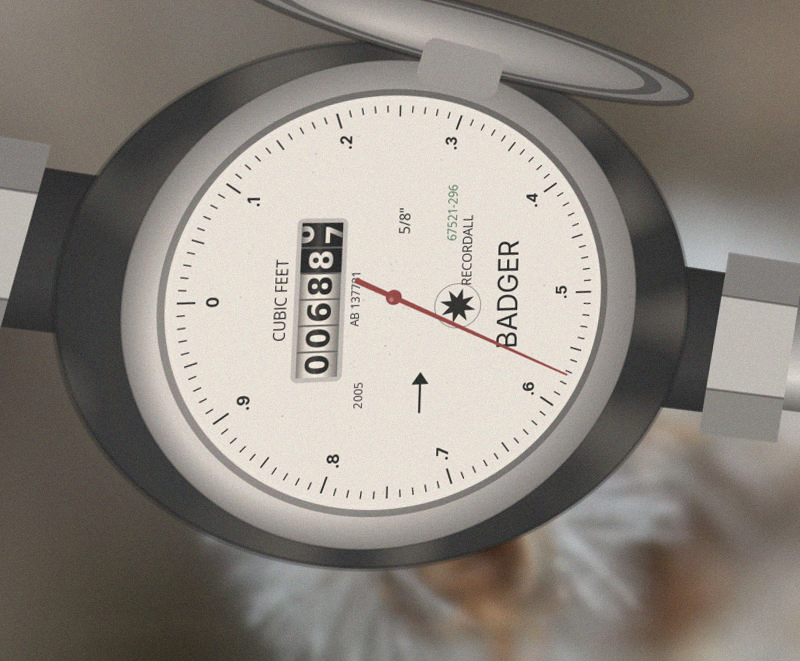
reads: {"value": 6886.57, "unit": "ft³"}
